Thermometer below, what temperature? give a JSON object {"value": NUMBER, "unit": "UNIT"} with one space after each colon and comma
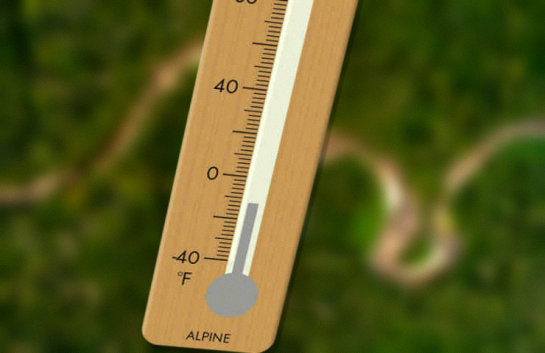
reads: {"value": -12, "unit": "°F"}
